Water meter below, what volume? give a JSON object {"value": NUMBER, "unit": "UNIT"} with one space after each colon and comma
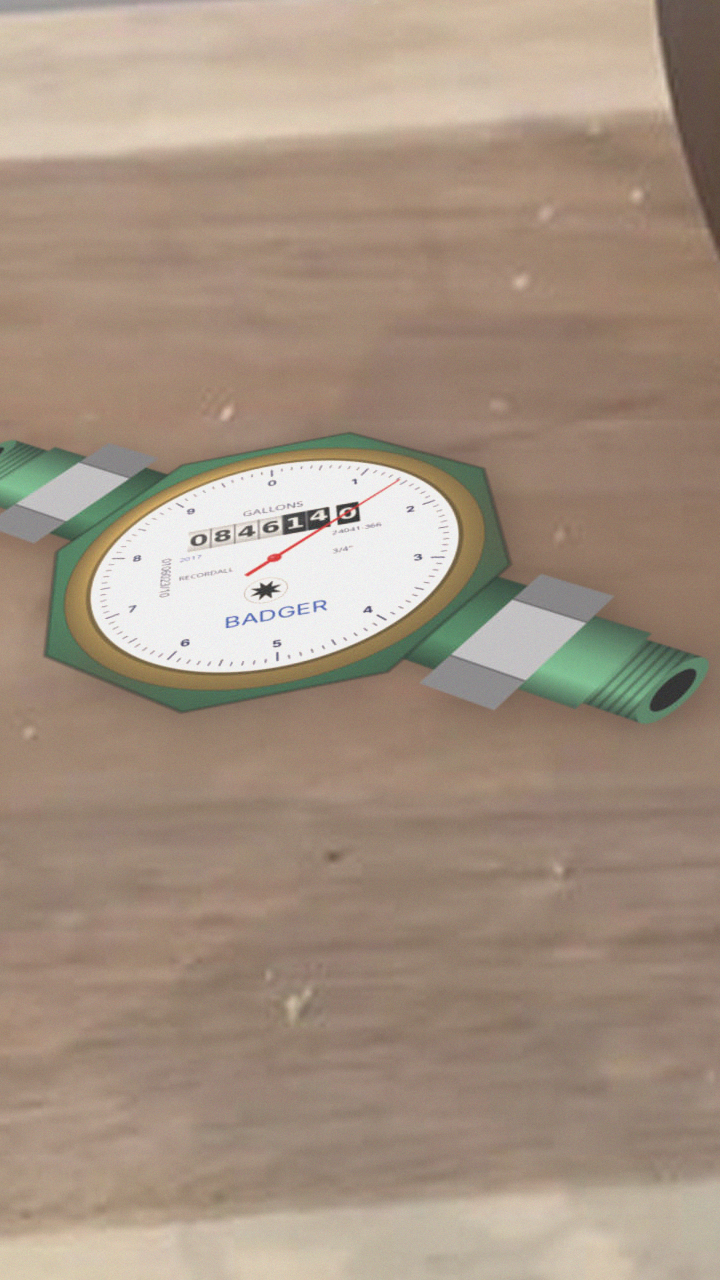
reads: {"value": 846141.4, "unit": "gal"}
